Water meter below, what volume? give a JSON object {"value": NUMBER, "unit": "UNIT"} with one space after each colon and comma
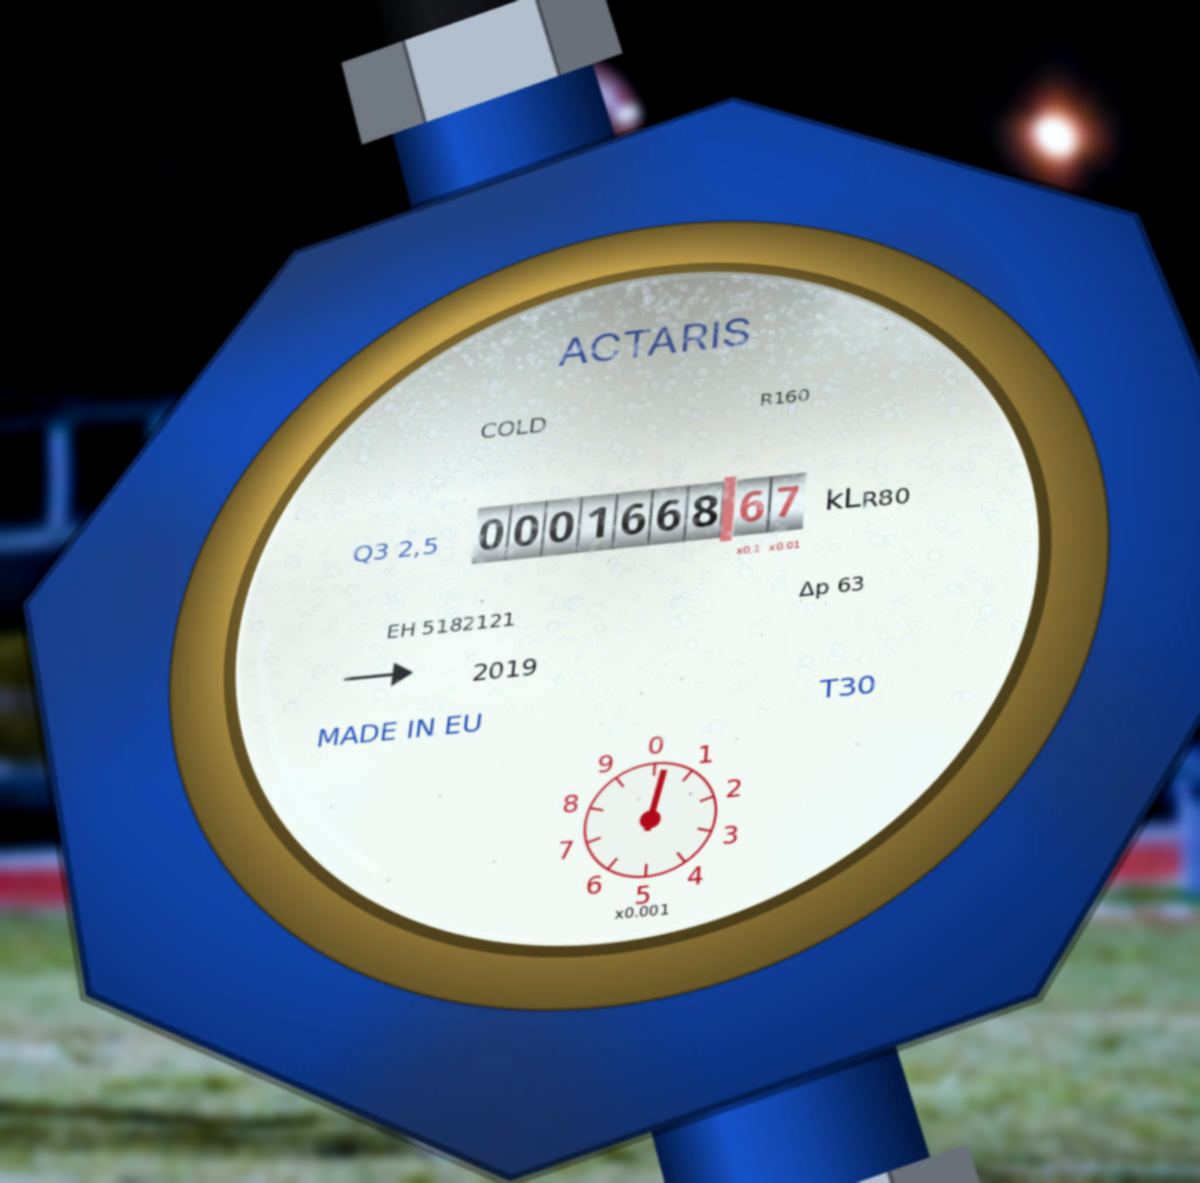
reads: {"value": 1668.670, "unit": "kL"}
